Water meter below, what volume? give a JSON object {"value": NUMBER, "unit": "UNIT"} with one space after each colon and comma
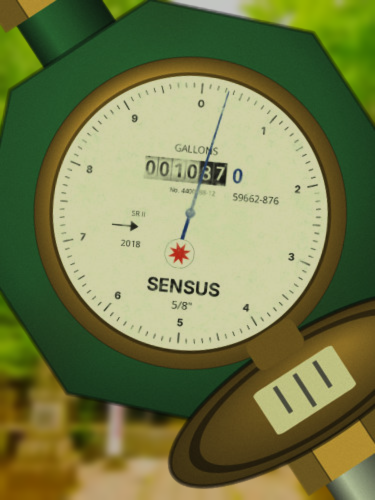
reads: {"value": 10870.3, "unit": "gal"}
